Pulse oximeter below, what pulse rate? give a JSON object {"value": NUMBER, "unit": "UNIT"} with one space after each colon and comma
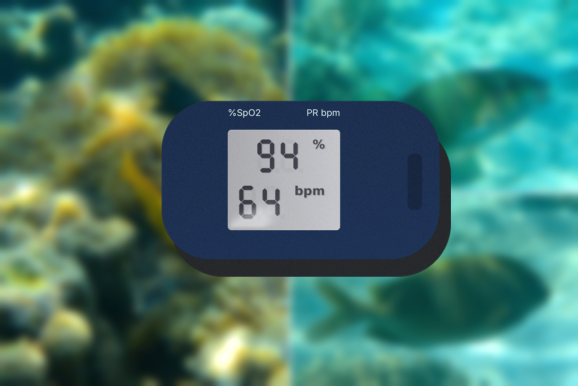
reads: {"value": 64, "unit": "bpm"}
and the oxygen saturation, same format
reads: {"value": 94, "unit": "%"}
